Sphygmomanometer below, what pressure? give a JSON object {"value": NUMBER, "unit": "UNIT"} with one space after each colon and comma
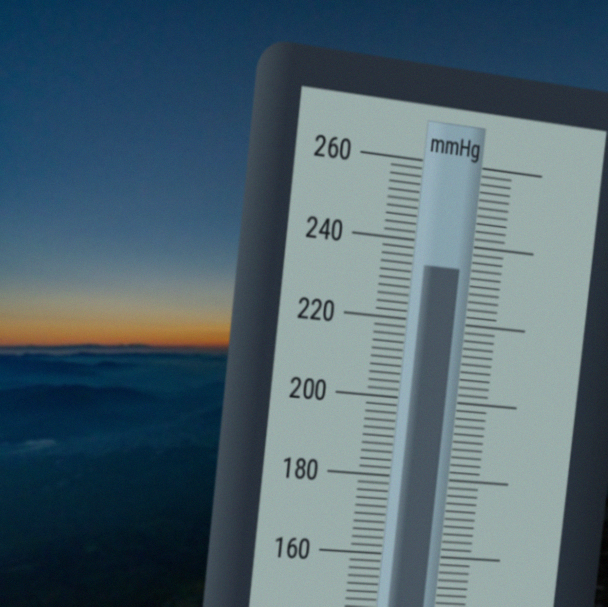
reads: {"value": 234, "unit": "mmHg"}
